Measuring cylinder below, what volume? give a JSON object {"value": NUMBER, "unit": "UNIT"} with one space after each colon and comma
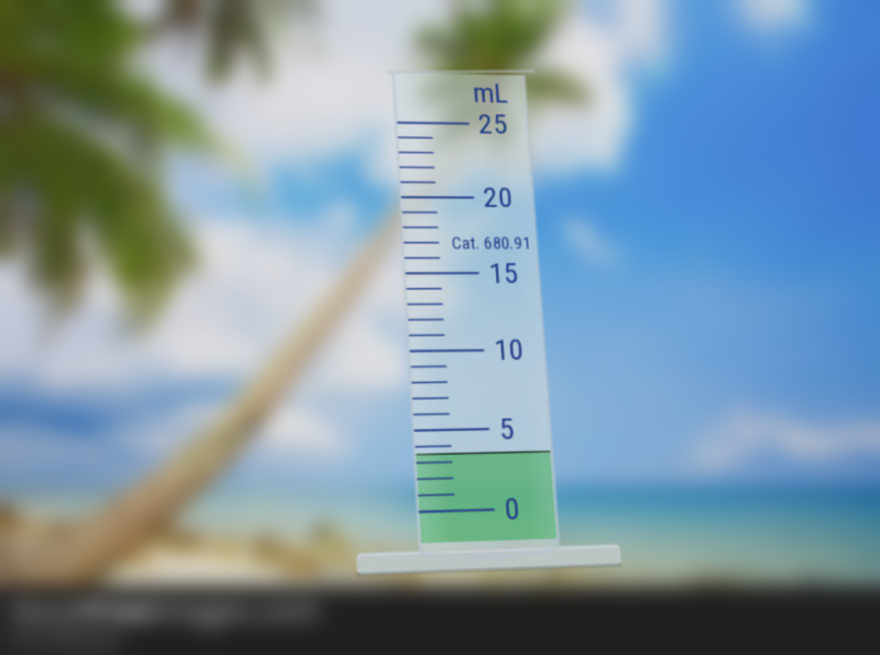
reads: {"value": 3.5, "unit": "mL"}
